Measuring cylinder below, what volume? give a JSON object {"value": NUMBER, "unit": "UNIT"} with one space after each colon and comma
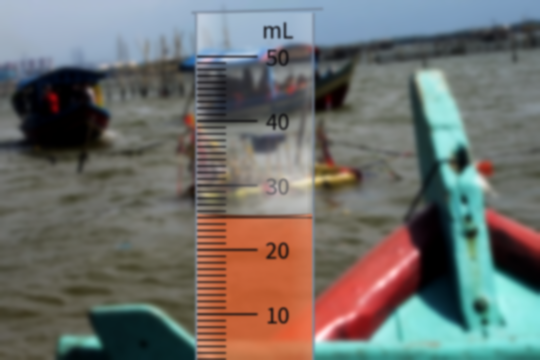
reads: {"value": 25, "unit": "mL"}
